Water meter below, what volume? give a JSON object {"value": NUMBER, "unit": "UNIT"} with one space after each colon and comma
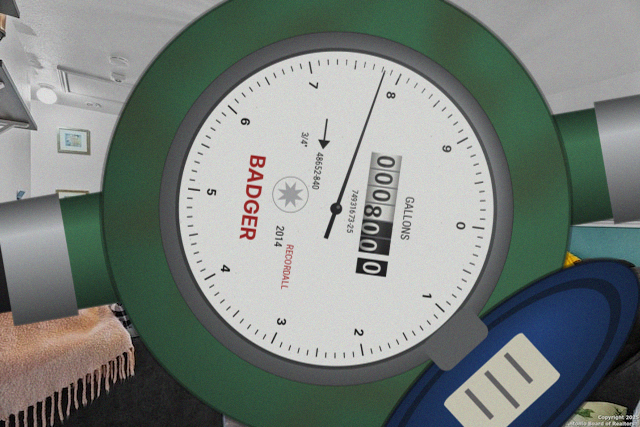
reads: {"value": 7997.8, "unit": "gal"}
